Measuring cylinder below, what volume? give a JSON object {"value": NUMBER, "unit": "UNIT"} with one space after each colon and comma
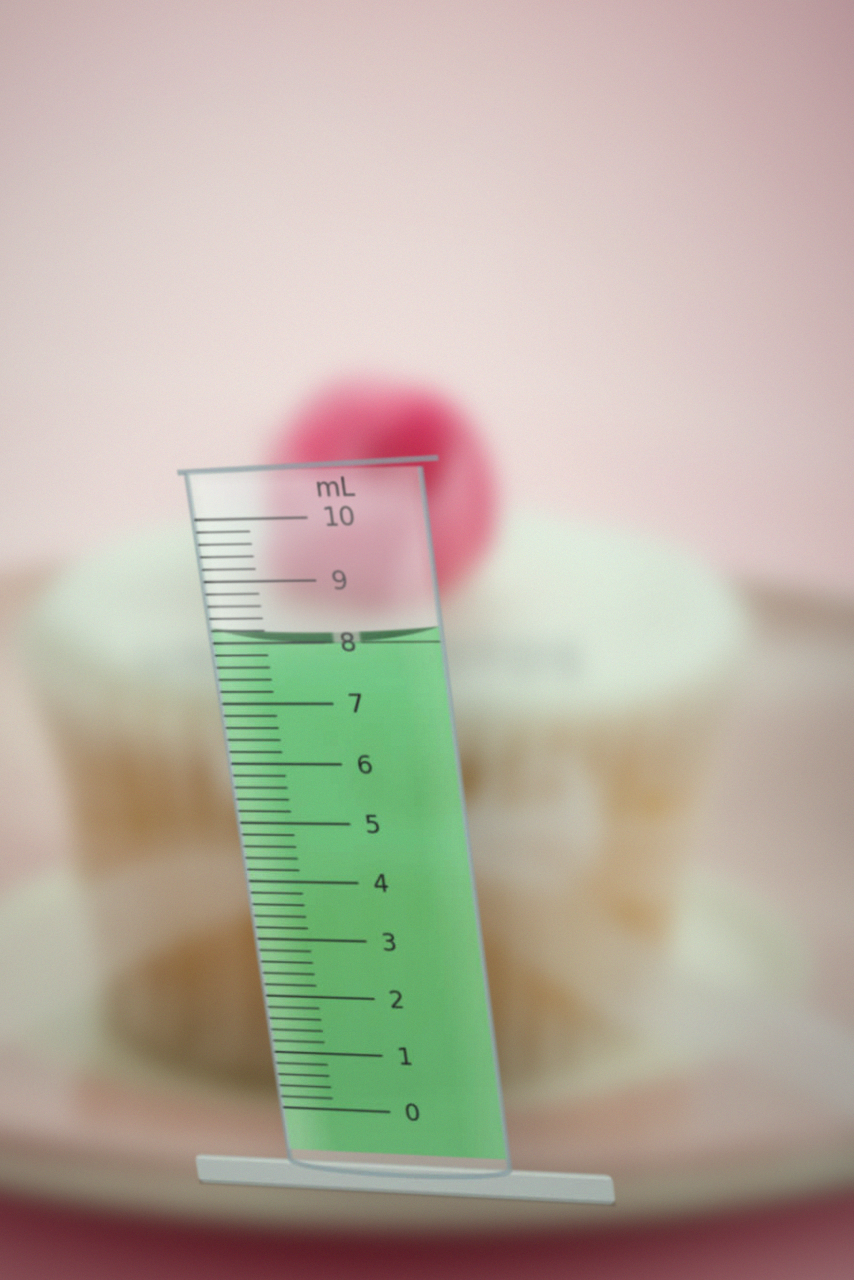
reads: {"value": 8, "unit": "mL"}
